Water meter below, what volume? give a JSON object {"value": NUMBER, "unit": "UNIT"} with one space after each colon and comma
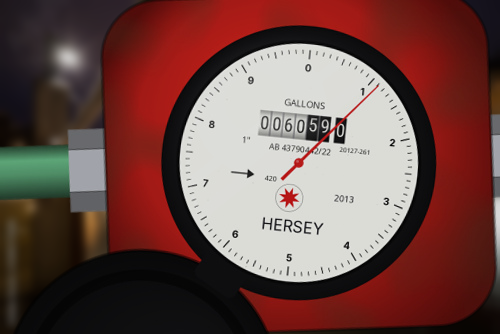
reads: {"value": 60591.1, "unit": "gal"}
